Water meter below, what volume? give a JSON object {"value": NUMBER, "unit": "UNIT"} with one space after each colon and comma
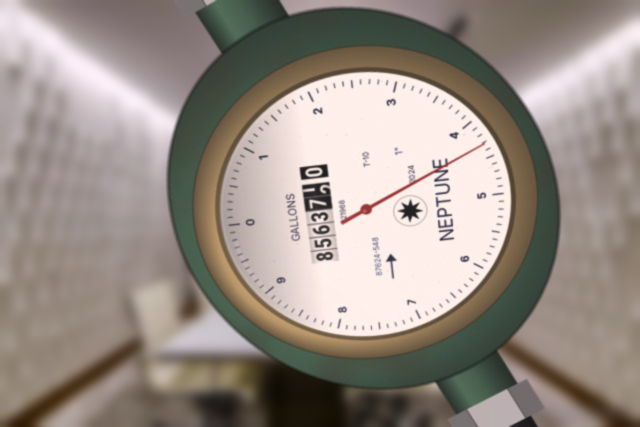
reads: {"value": 8563714.3, "unit": "gal"}
